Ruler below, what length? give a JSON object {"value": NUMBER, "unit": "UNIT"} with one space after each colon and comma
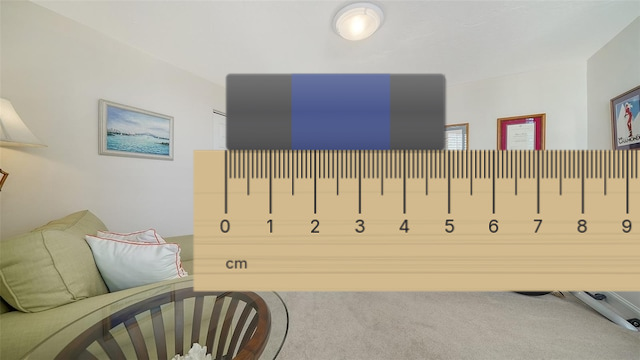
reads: {"value": 4.9, "unit": "cm"}
